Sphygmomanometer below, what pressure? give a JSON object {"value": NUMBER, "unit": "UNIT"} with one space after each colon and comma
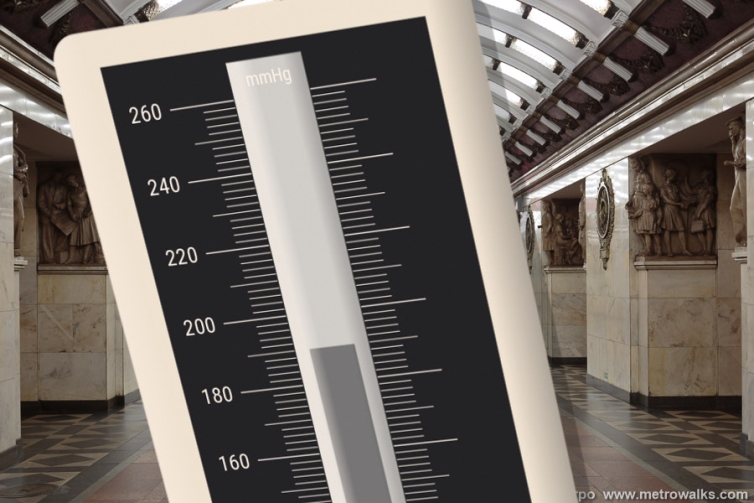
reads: {"value": 190, "unit": "mmHg"}
